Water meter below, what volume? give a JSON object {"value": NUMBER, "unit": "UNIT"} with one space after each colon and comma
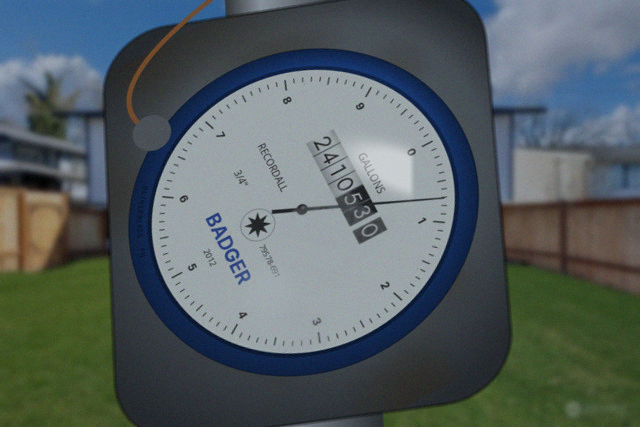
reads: {"value": 2410530.7, "unit": "gal"}
